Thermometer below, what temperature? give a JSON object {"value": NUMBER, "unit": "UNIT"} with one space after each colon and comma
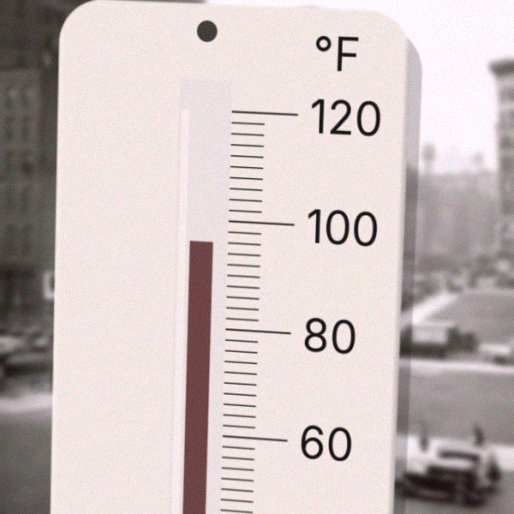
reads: {"value": 96, "unit": "°F"}
